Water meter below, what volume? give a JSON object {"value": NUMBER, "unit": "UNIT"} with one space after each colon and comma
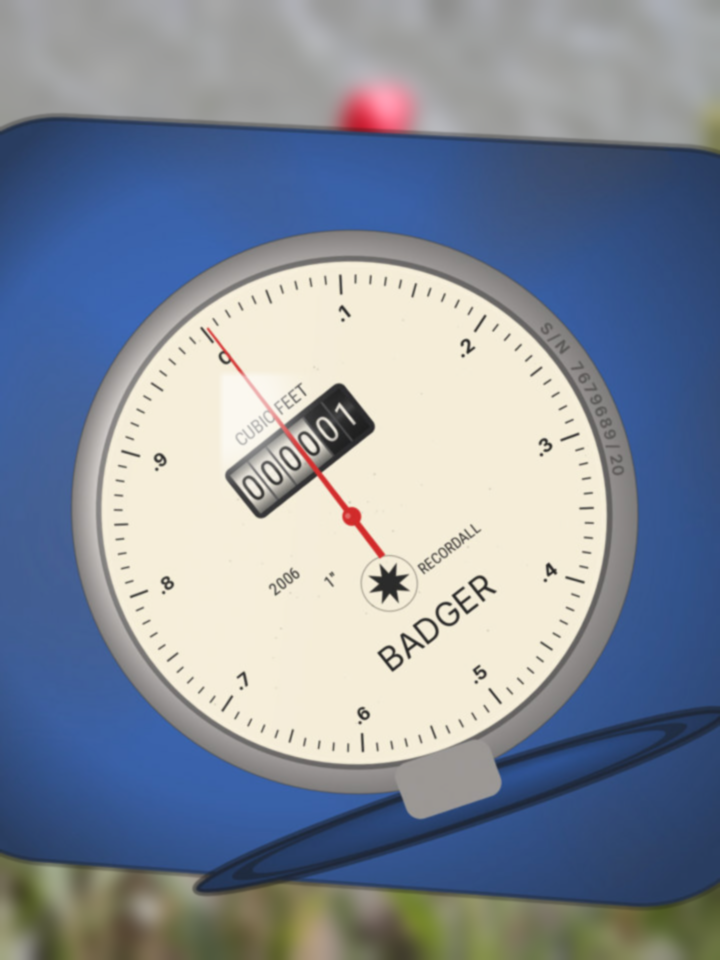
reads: {"value": 1.00, "unit": "ft³"}
